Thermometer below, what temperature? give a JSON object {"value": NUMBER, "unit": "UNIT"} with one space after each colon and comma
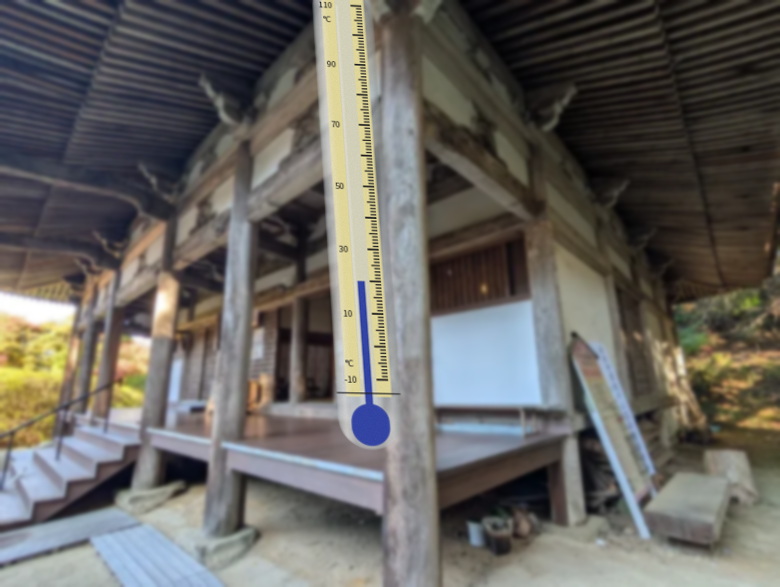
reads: {"value": 20, "unit": "°C"}
